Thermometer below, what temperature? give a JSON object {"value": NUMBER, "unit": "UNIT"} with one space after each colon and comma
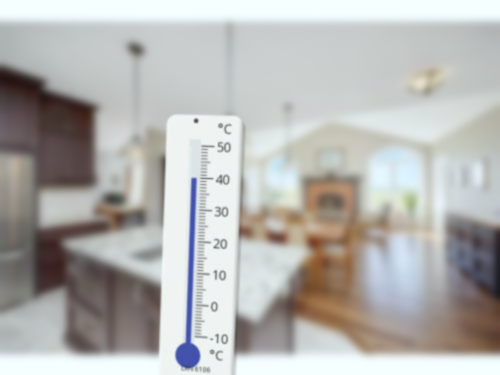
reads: {"value": 40, "unit": "°C"}
